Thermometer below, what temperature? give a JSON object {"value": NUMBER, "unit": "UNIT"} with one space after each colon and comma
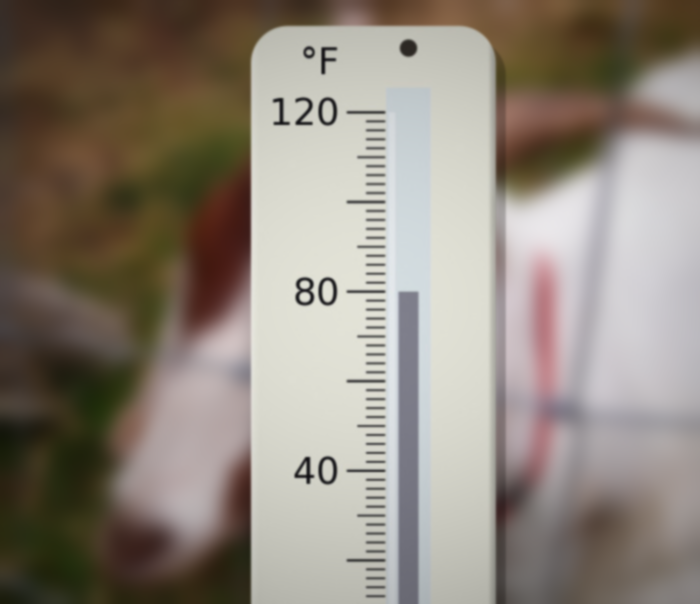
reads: {"value": 80, "unit": "°F"}
